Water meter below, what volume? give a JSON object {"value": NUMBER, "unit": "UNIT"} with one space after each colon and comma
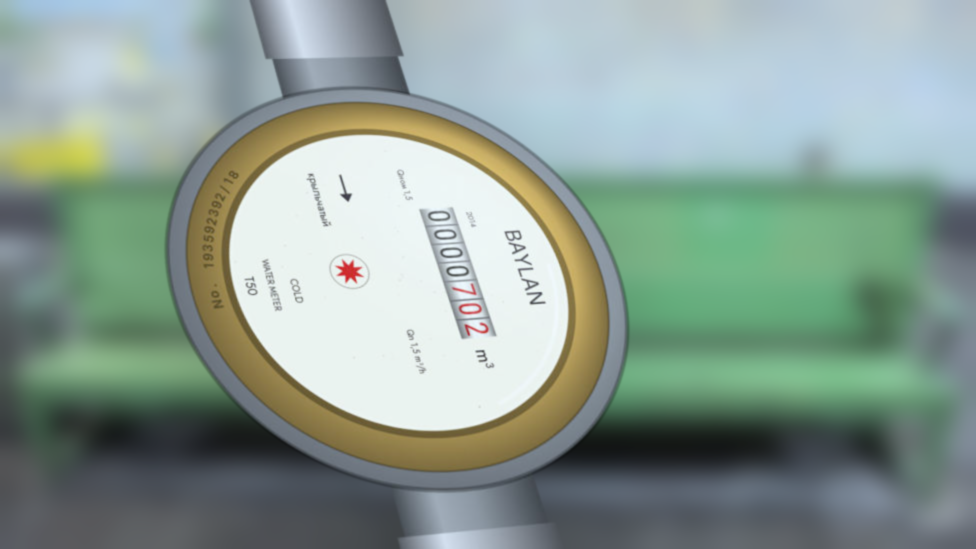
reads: {"value": 0.702, "unit": "m³"}
